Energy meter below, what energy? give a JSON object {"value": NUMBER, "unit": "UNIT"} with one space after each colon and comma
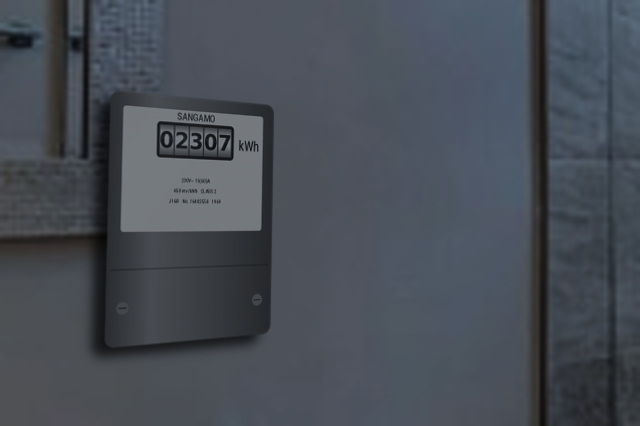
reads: {"value": 2307, "unit": "kWh"}
